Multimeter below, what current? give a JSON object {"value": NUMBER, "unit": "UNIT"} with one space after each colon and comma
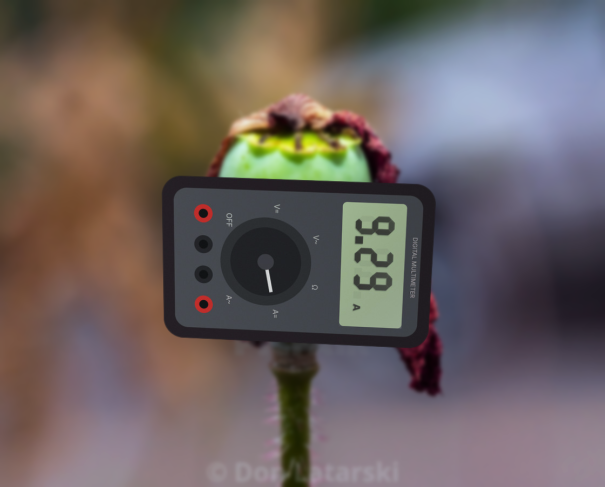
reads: {"value": 9.29, "unit": "A"}
